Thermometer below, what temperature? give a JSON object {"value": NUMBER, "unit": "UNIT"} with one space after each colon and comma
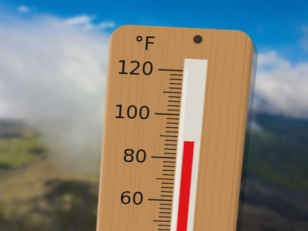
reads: {"value": 88, "unit": "°F"}
